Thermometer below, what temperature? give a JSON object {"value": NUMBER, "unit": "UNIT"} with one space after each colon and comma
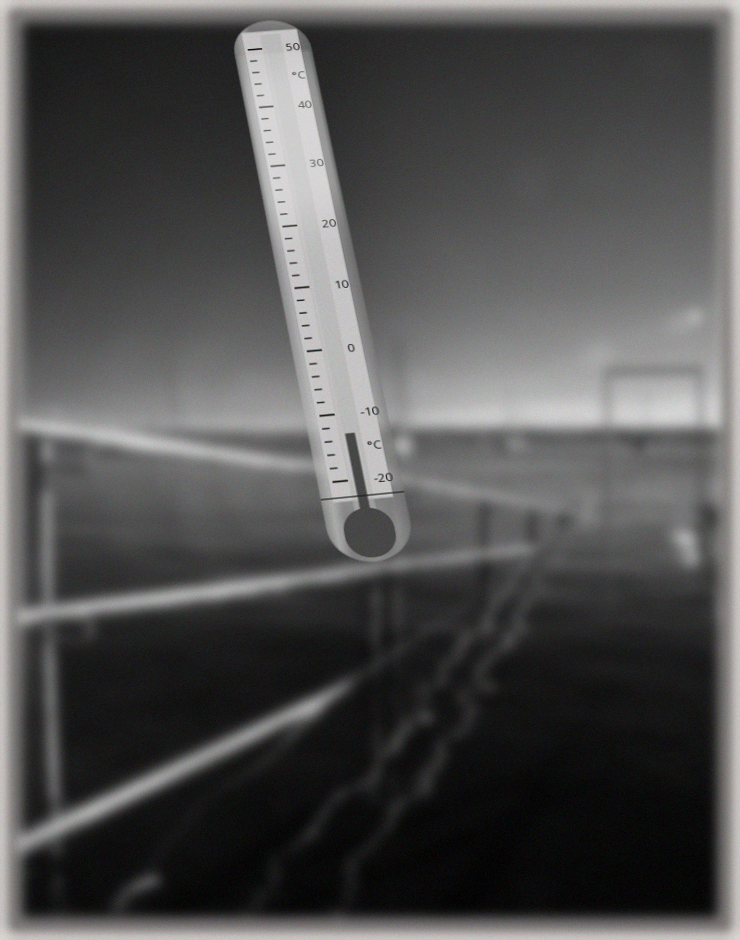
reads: {"value": -13, "unit": "°C"}
